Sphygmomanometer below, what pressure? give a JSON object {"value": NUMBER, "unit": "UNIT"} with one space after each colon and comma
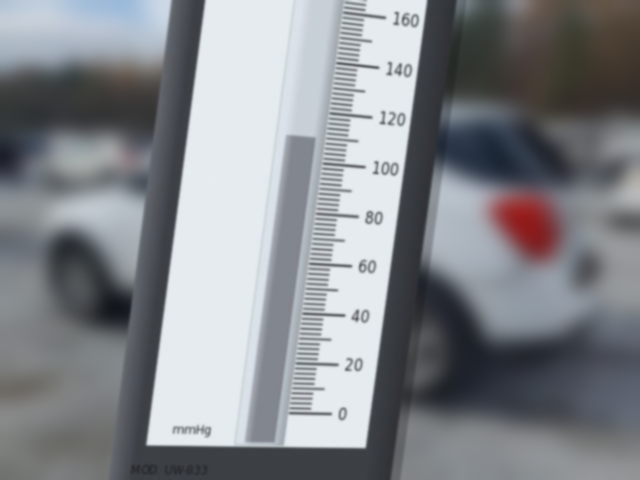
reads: {"value": 110, "unit": "mmHg"}
